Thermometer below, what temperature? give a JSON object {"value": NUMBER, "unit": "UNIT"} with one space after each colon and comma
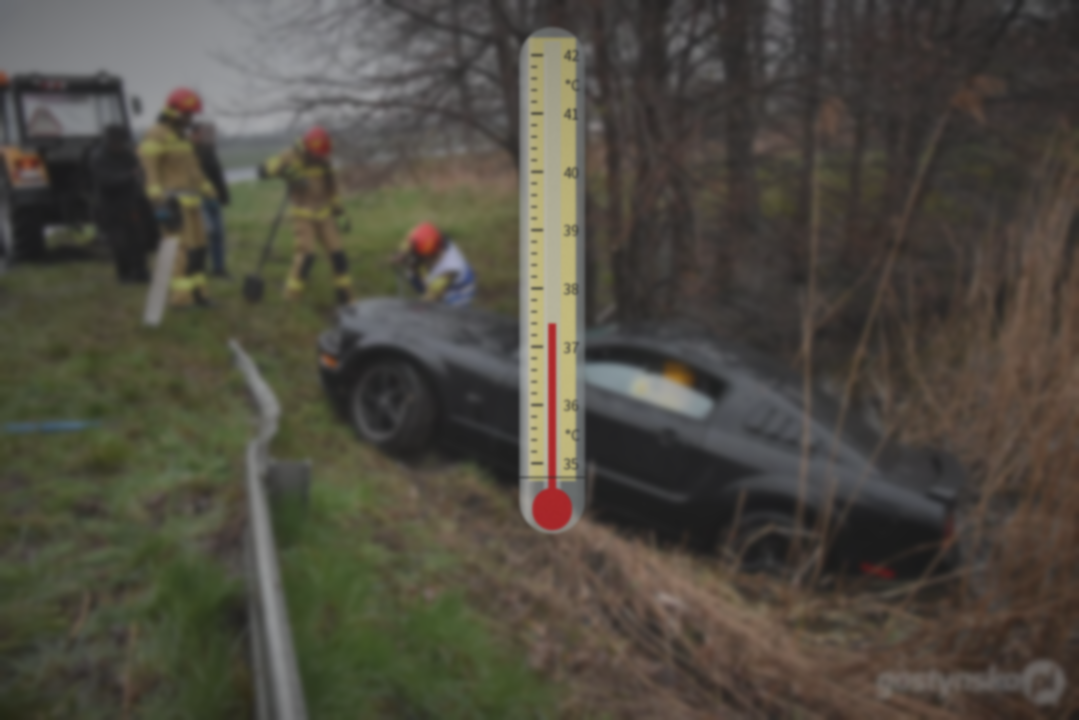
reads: {"value": 37.4, "unit": "°C"}
